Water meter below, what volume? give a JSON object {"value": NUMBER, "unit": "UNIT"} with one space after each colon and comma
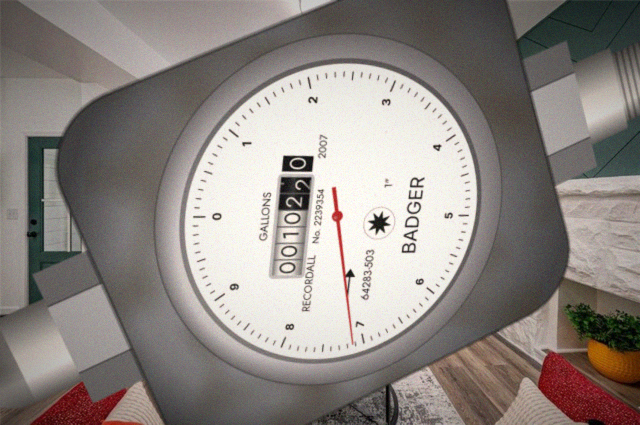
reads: {"value": 10217.1, "unit": "gal"}
